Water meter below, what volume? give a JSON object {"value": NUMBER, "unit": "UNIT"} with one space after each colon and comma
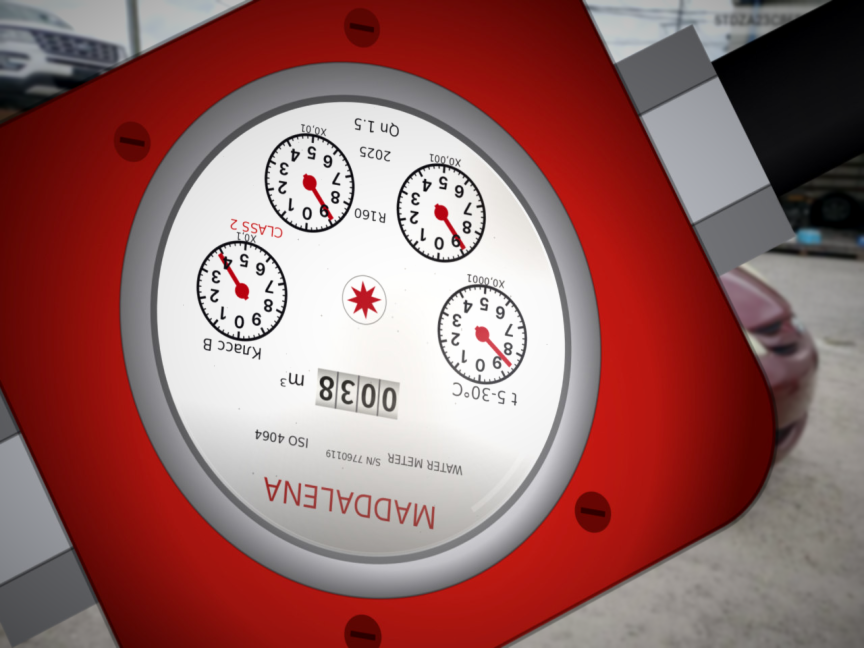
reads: {"value": 38.3888, "unit": "m³"}
